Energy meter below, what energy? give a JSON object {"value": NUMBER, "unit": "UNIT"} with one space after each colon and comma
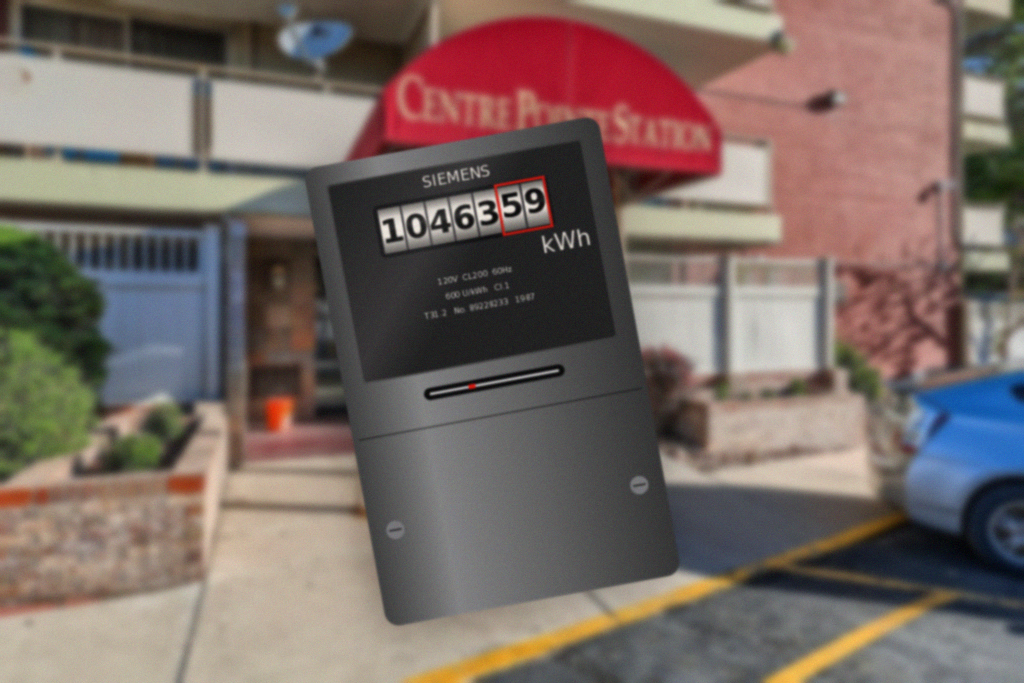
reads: {"value": 10463.59, "unit": "kWh"}
